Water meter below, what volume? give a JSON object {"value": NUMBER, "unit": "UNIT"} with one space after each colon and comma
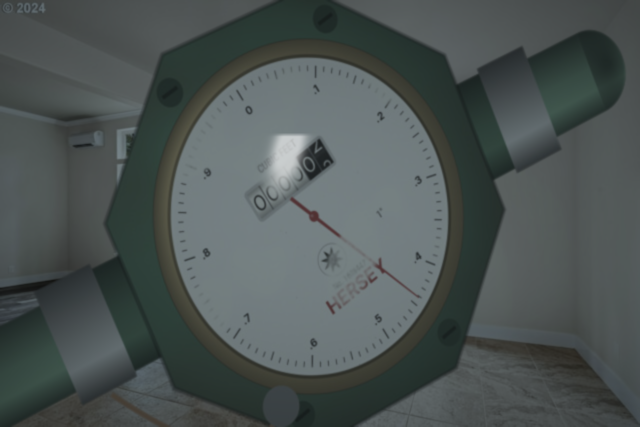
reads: {"value": 2.44, "unit": "ft³"}
